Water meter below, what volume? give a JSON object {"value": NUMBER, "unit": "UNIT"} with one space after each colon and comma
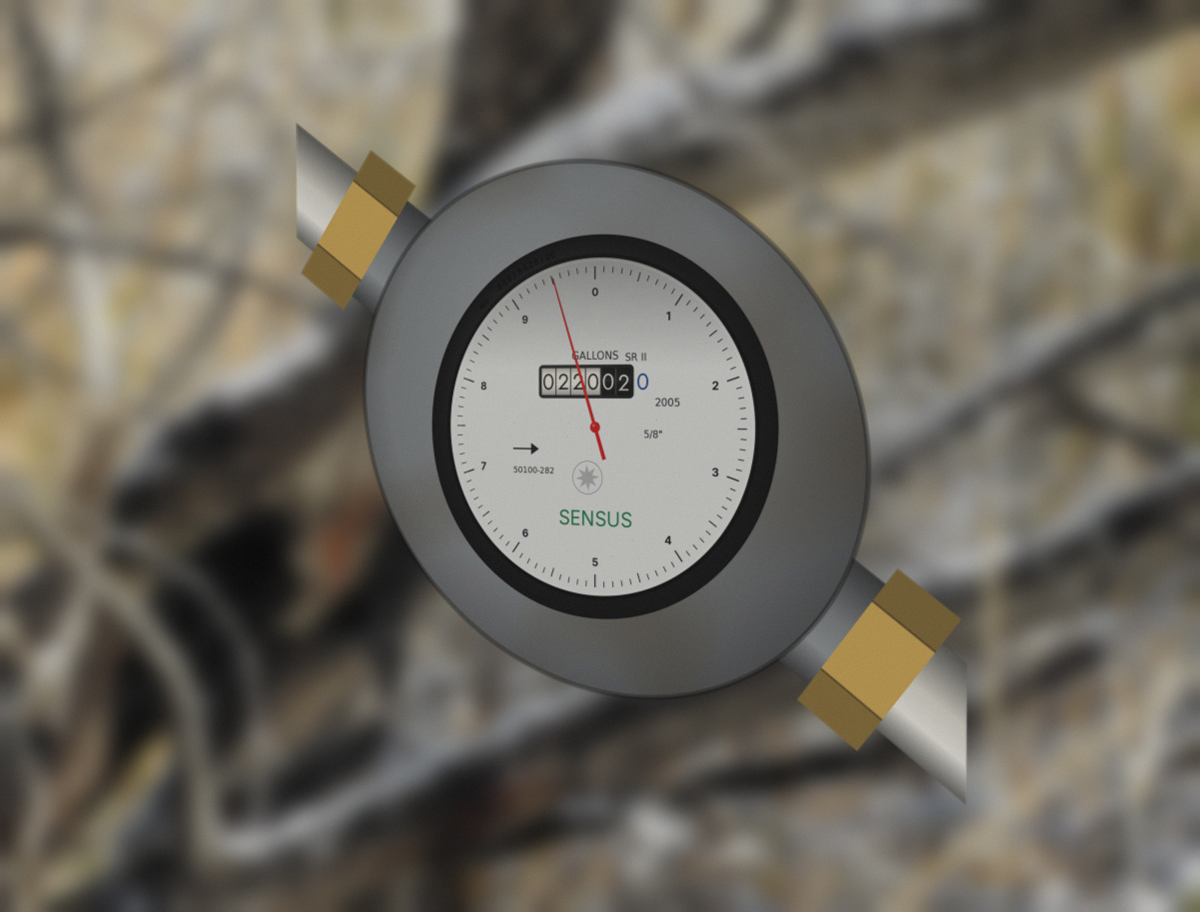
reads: {"value": 220019.5, "unit": "gal"}
